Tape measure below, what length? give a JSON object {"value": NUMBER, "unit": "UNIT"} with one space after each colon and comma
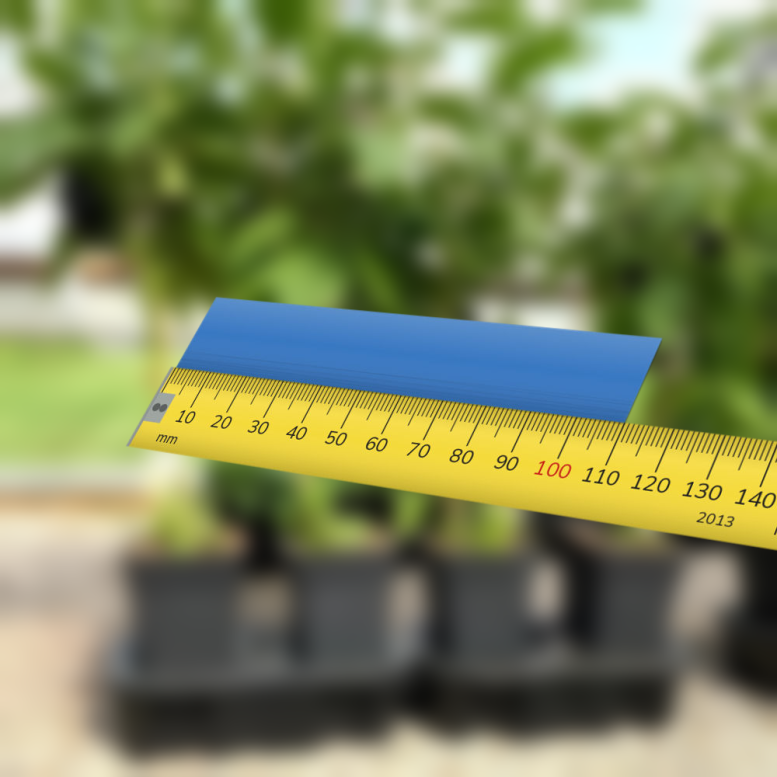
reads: {"value": 110, "unit": "mm"}
